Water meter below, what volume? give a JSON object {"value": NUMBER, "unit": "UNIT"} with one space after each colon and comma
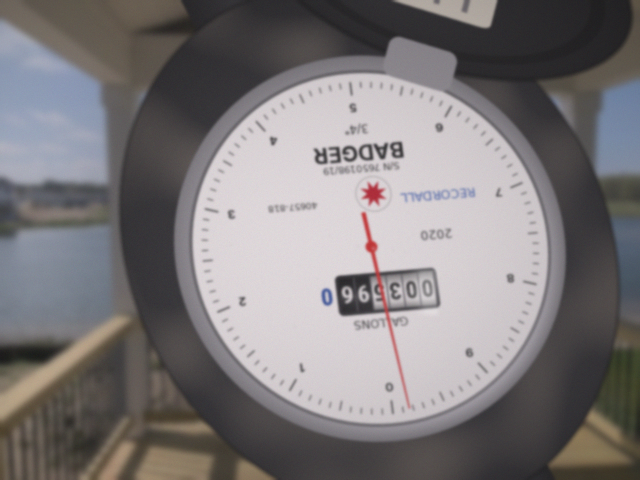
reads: {"value": 35959.8, "unit": "gal"}
